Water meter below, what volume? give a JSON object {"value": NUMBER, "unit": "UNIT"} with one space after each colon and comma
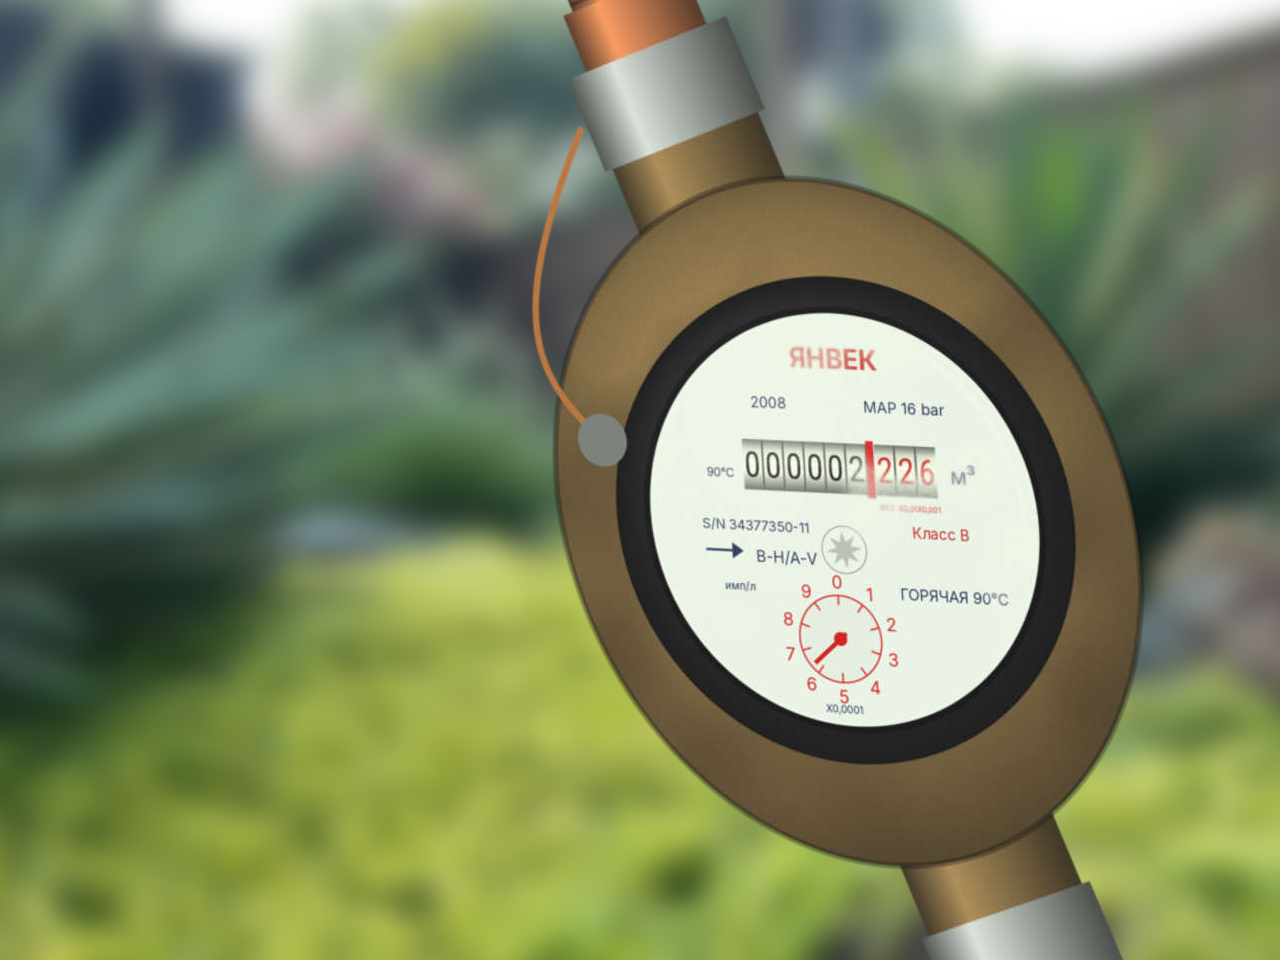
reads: {"value": 2.2266, "unit": "m³"}
